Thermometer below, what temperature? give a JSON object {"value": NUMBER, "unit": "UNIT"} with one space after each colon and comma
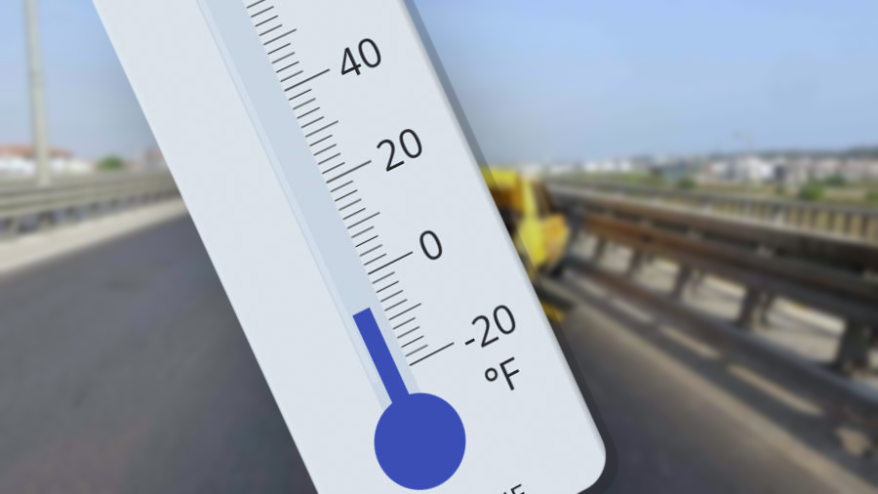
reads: {"value": -6, "unit": "°F"}
